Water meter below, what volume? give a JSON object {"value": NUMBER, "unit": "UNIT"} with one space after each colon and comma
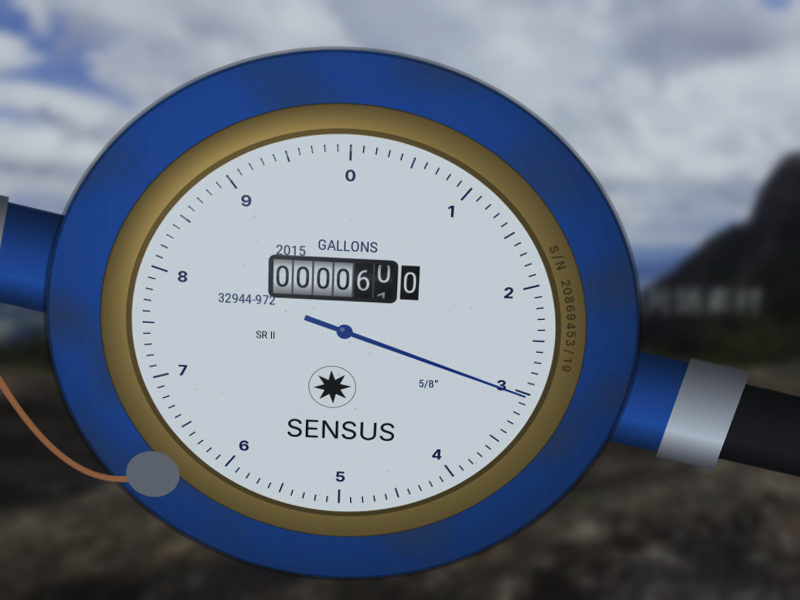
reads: {"value": 603.0, "unit": "gal"}
